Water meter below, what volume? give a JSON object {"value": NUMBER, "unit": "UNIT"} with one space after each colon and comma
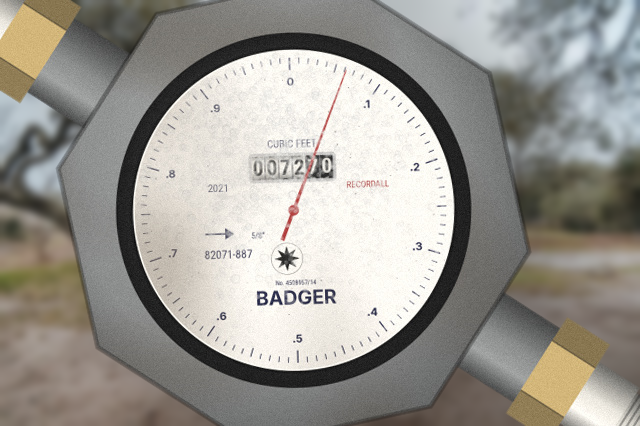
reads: {"value": 7270.06, "unit": "ft³"}
